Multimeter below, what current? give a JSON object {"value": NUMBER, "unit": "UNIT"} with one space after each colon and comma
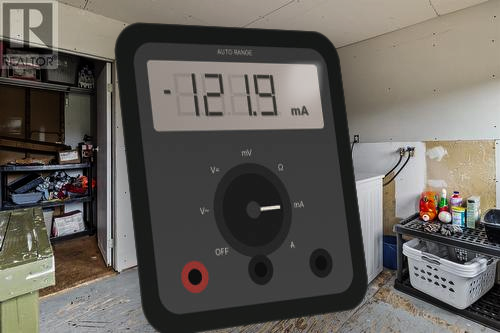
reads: {"value": -121.9, "unit": "mA"}
